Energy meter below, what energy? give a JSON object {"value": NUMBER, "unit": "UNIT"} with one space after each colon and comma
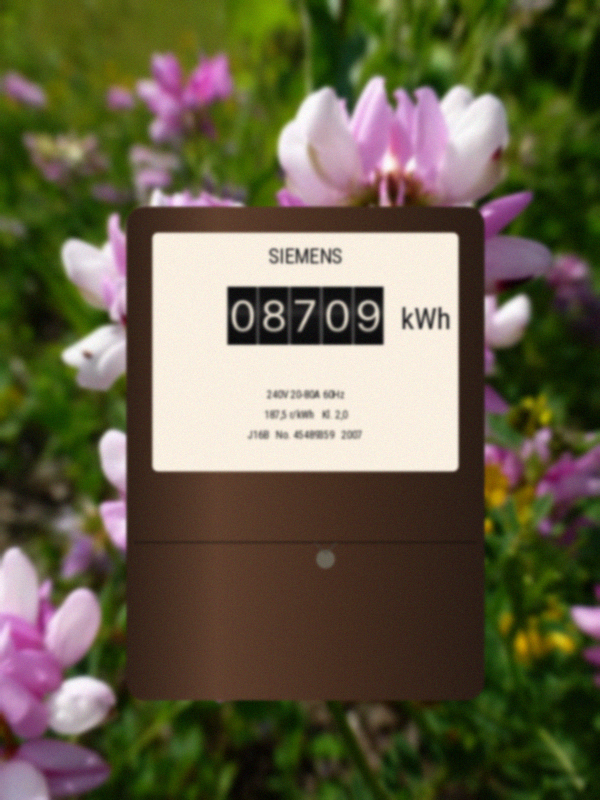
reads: {"value": 8709, "unit": "kWh"}
